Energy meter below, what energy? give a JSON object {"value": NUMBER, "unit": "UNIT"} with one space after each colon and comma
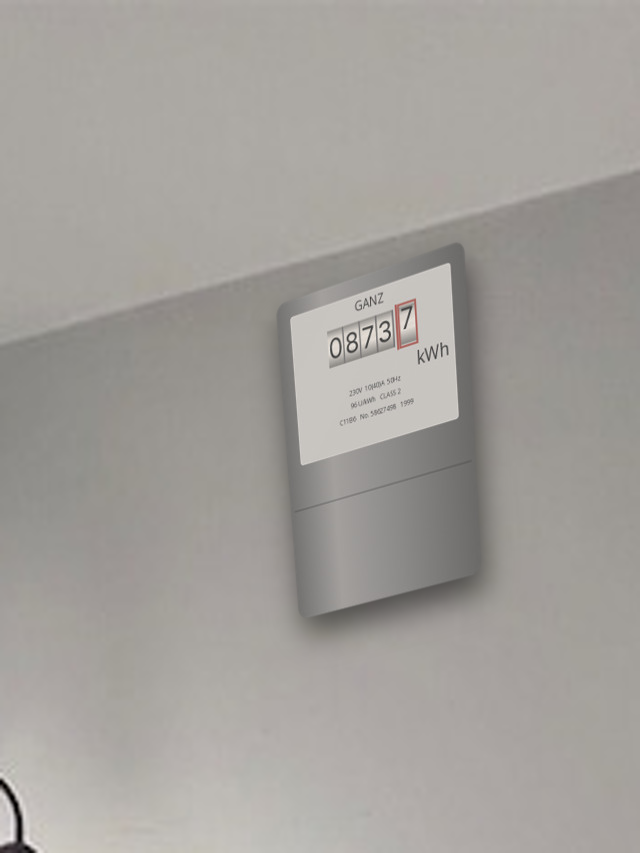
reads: {"value": 873.7, "unit": "kWh"}
